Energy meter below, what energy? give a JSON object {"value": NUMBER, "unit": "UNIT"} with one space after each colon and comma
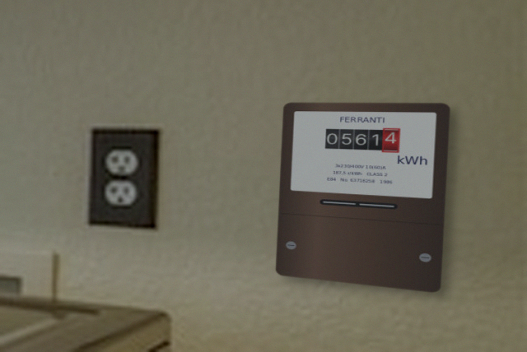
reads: {"value": 561.4, "unit": "kWh"}
